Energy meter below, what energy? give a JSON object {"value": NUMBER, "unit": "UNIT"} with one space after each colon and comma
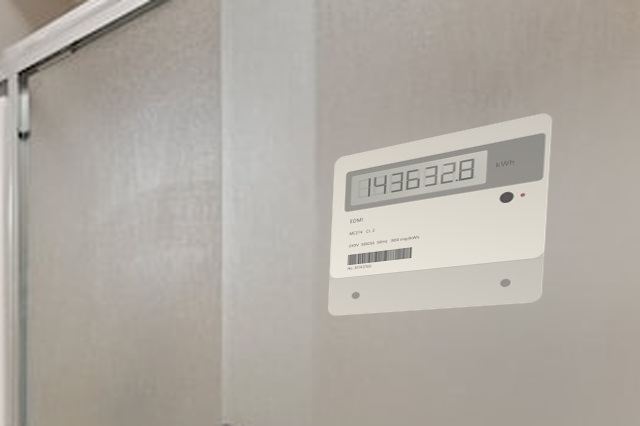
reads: {"value": 143632.8, "unit": "kWh"}
